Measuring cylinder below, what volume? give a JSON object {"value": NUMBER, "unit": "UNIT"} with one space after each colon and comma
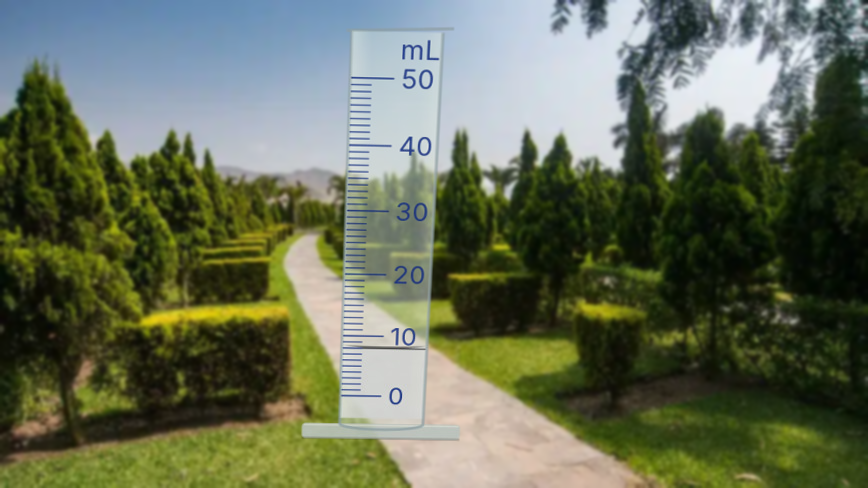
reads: {"value": 8, "unit": "mL"}
